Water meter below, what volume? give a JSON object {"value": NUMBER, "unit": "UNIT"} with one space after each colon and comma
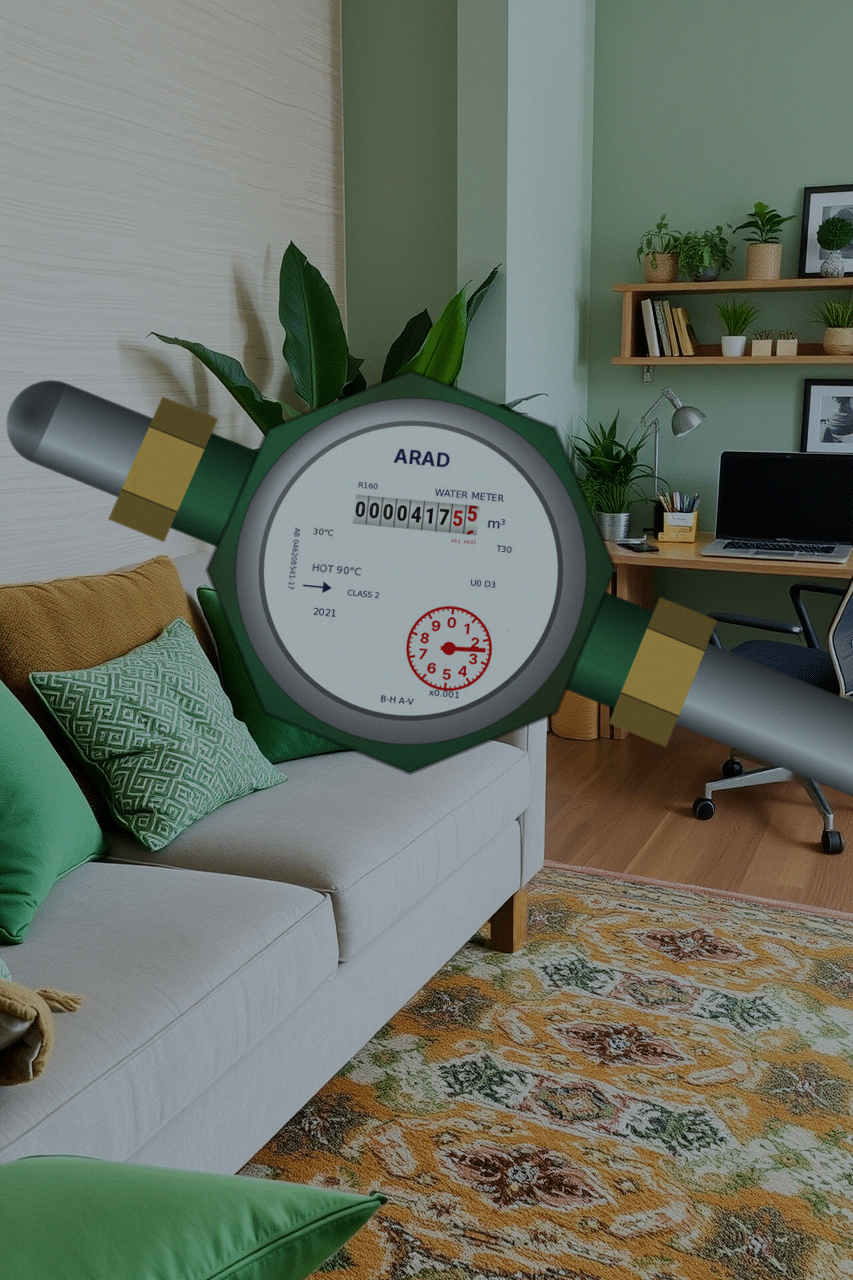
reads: {"value": 417.552, "unit": "m³"}
